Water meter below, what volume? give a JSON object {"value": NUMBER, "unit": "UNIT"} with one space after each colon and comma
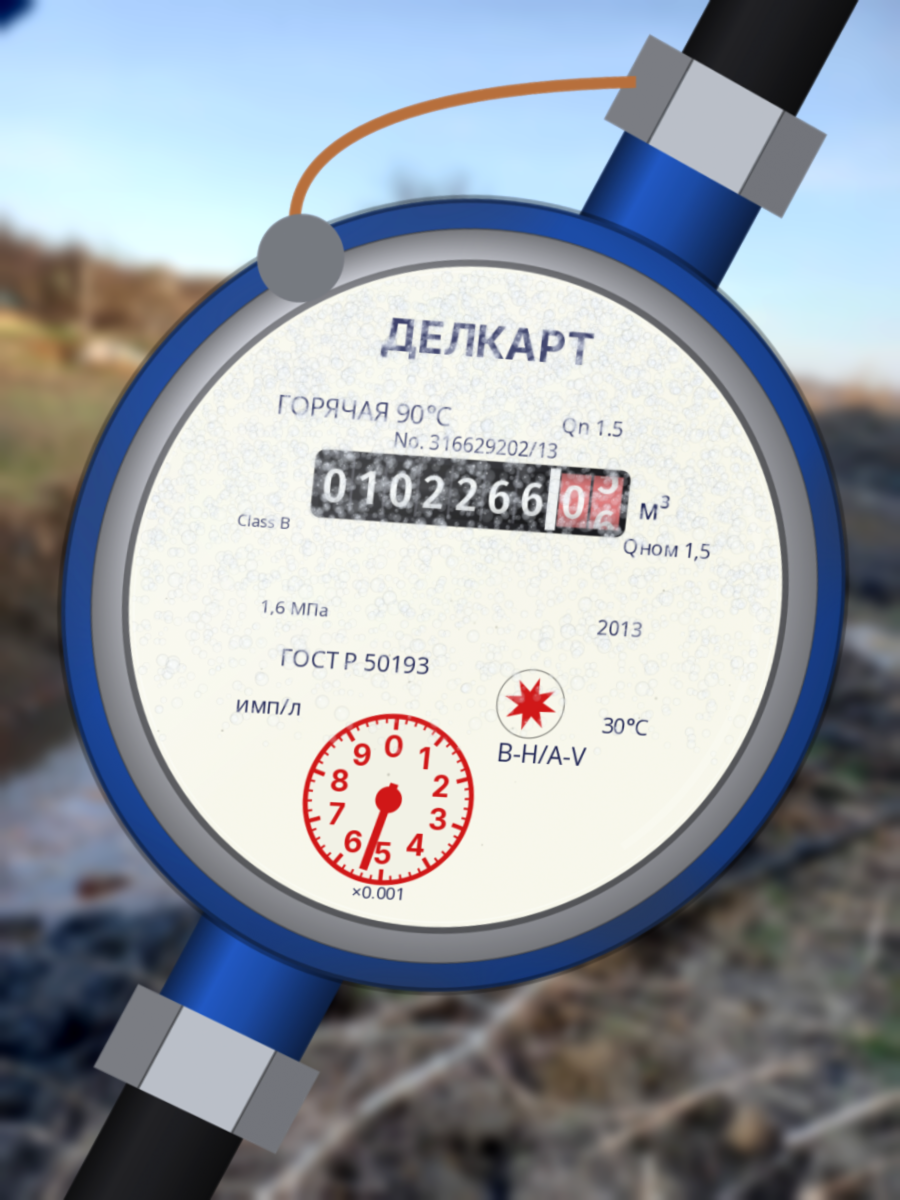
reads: {"value": 102266.055, "unit": "m³"}
